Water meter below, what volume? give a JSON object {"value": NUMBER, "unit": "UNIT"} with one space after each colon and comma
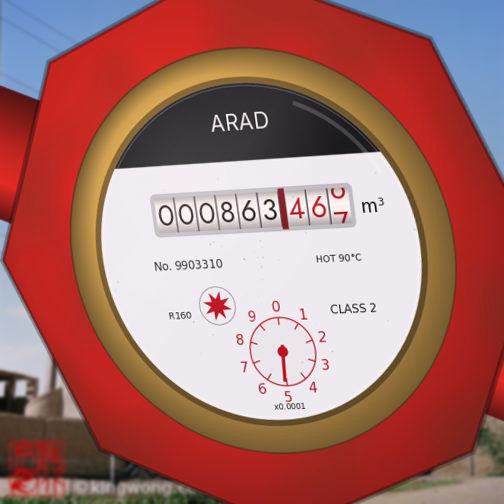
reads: {"value": 863.4665, "unit": "m³"}
